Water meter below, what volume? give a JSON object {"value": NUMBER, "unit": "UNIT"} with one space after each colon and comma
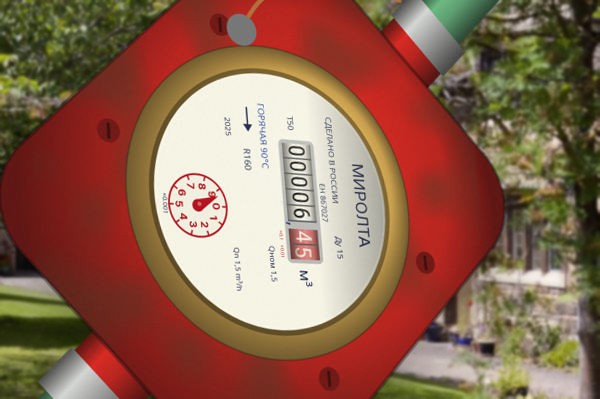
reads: {"value": 6.449, "unit": "m³"}
